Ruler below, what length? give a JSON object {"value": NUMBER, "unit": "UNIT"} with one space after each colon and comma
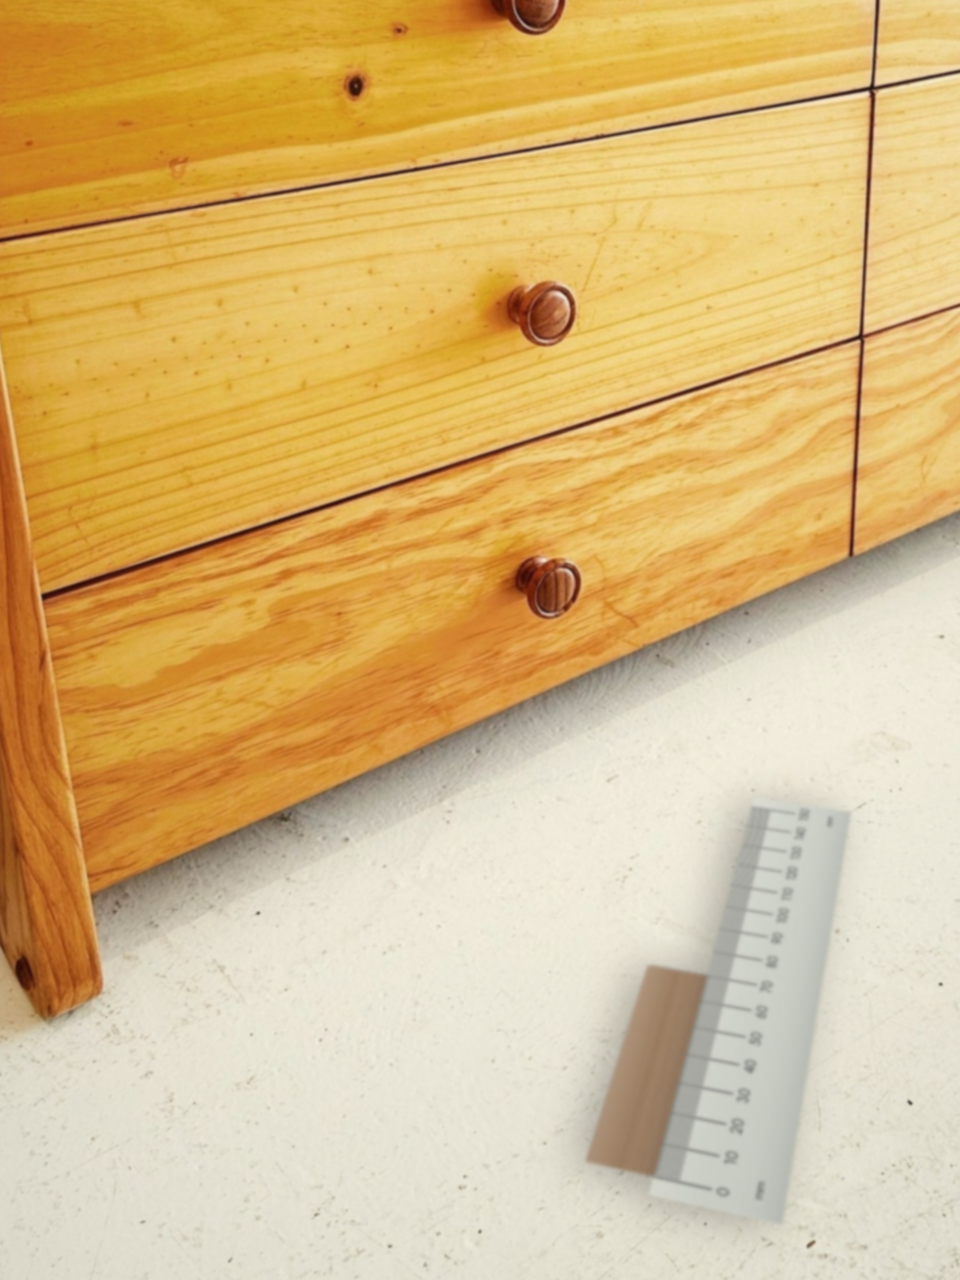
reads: {"value": 70, "unit": "mm"}
